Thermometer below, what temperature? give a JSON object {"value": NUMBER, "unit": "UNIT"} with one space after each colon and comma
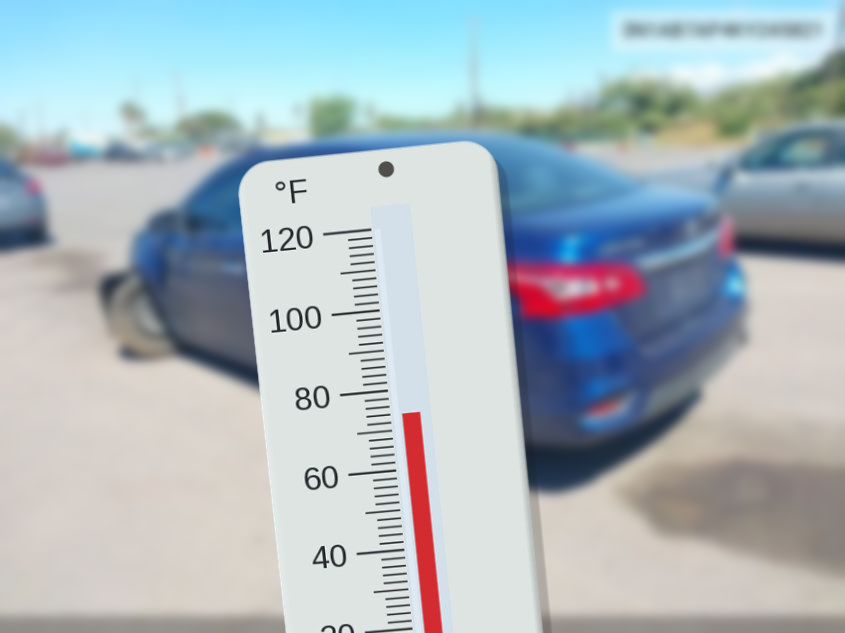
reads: {"value": 74, "unit": "°F"}
